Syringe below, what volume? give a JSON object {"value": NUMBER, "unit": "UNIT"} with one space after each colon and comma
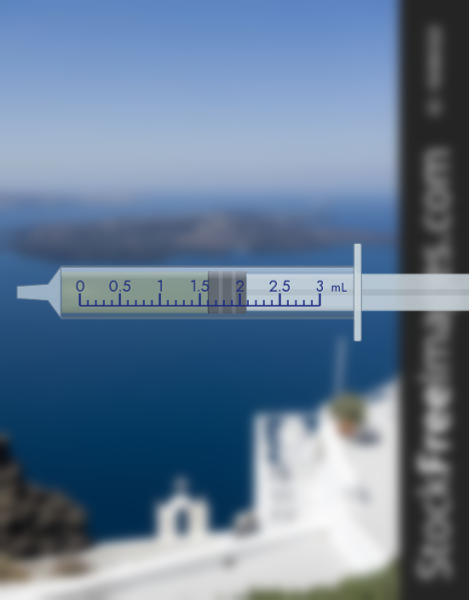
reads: {"value": 1.6, "unit": "mL"}
